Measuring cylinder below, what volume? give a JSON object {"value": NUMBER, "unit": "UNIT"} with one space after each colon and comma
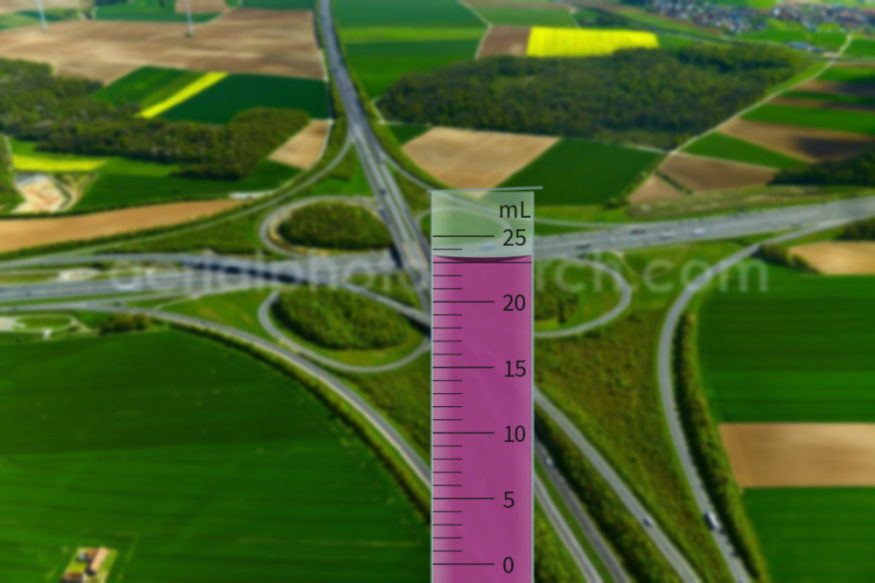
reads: {"value": 23, "unit": "mL"}
